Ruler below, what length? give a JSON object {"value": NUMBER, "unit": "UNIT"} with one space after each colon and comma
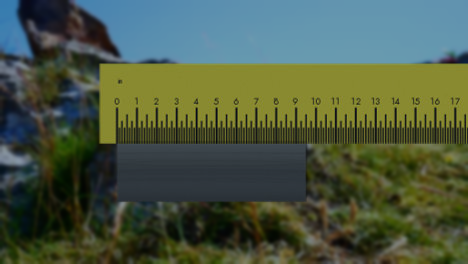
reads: {"value": 9.5, "unit": "in"}
